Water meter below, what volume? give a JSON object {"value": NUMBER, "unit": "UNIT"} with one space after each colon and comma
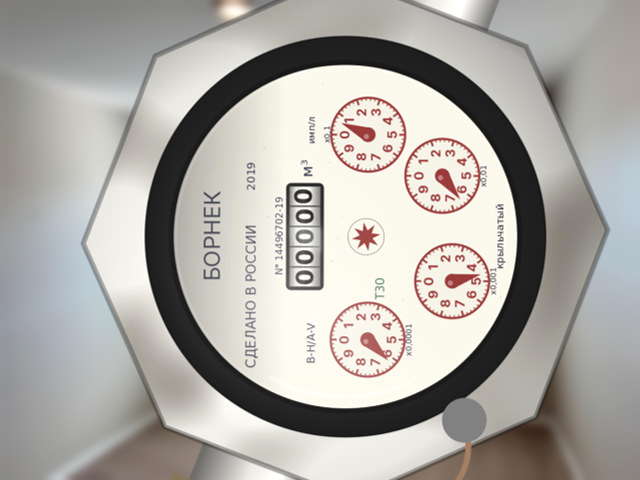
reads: {"value": 0.0646, "unit": "m³"}
